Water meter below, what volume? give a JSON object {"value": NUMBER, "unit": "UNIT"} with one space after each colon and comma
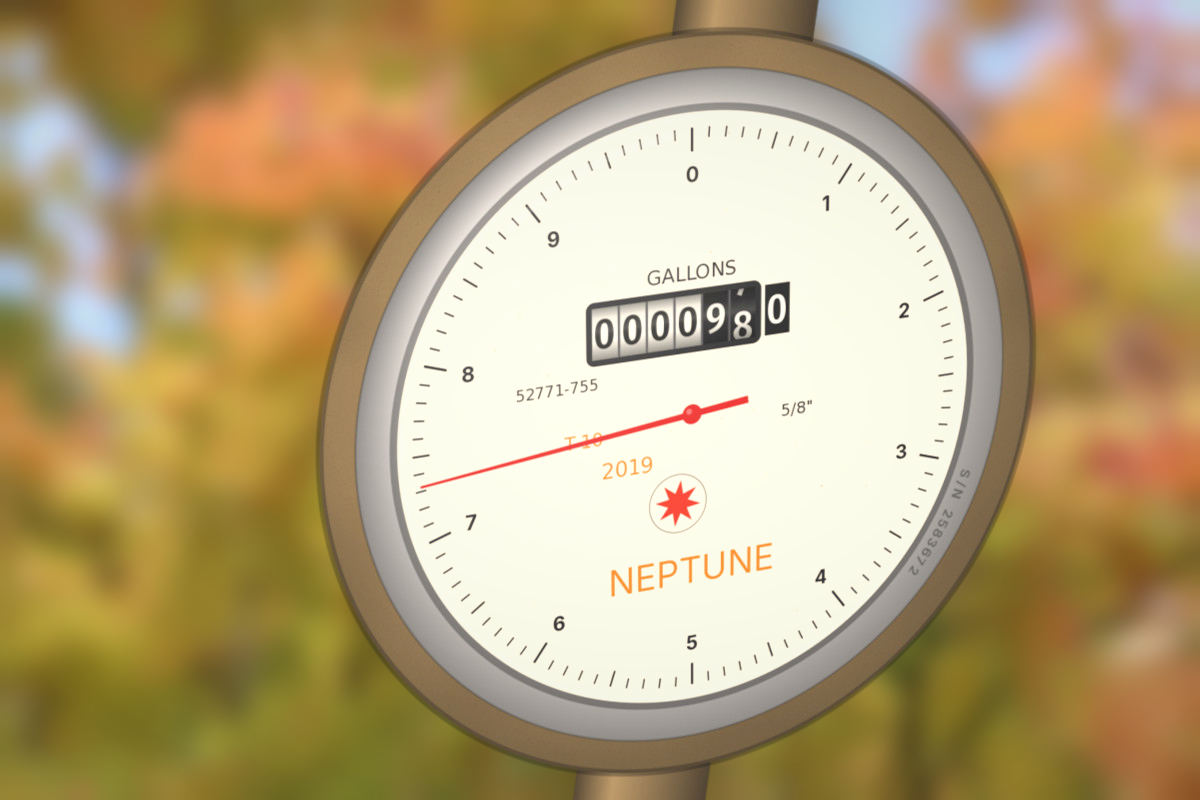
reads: {"value": 977.3, "unit": "gal"}
